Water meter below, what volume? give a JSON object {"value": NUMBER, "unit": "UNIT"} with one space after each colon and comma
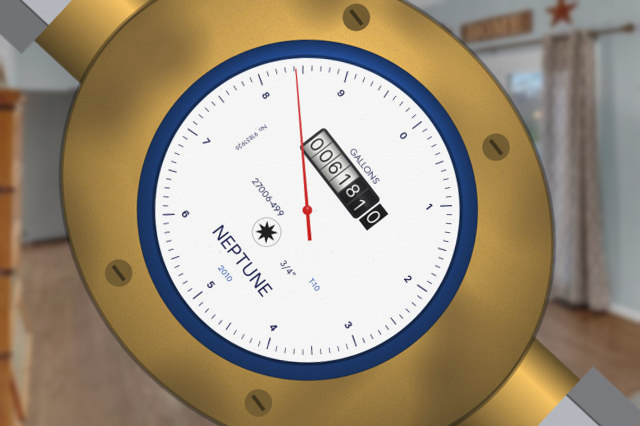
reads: {"value": 61808.4, "unit": "gal"}
